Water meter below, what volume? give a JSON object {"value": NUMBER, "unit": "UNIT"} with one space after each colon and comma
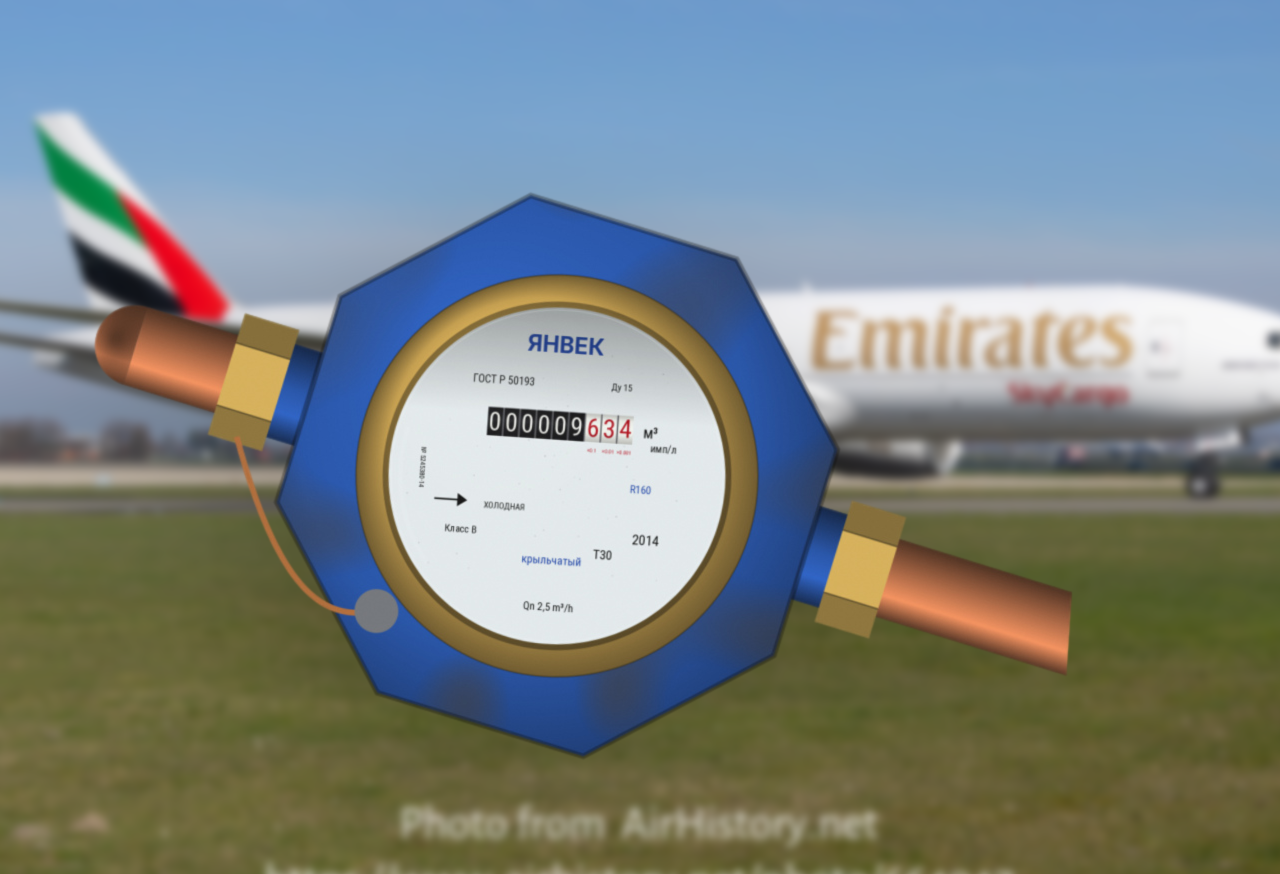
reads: {"value": 9.634, "unit": "m³"}
